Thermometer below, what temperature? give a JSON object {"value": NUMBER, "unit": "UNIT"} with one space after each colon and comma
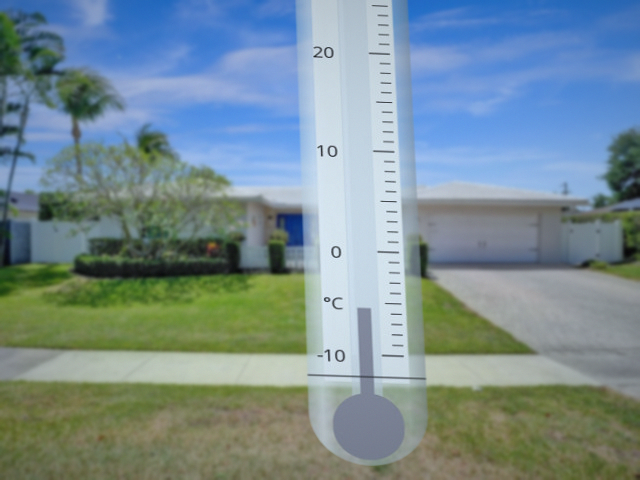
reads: {"value": -5.5, "unit": "°C"}
